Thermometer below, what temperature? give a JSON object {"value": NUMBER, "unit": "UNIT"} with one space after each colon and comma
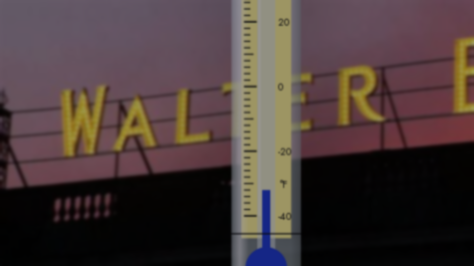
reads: {"value": -32, "unit": "°F"}
